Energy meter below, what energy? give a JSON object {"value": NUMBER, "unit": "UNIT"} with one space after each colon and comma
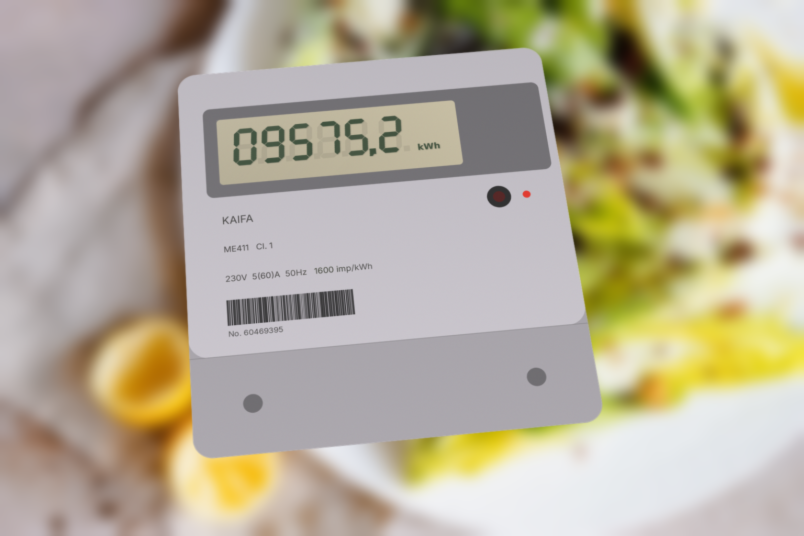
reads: {"value": 9575.2, "unit": "kWh"}
